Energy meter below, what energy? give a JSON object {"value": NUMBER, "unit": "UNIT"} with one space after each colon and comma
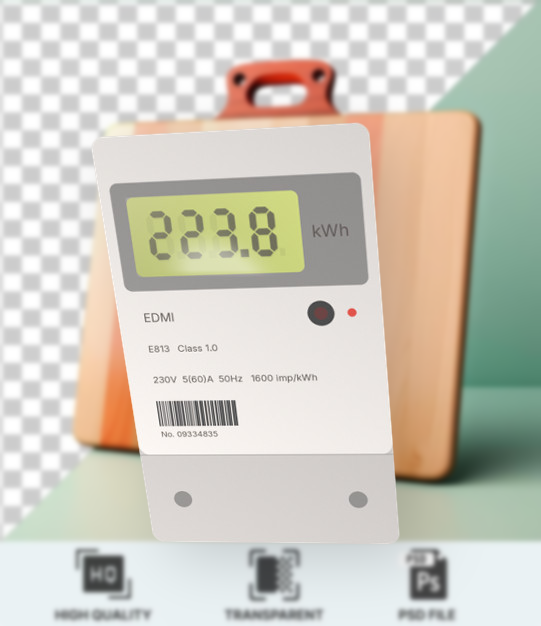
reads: {"value": 223.8, "unit": "kWh"}
